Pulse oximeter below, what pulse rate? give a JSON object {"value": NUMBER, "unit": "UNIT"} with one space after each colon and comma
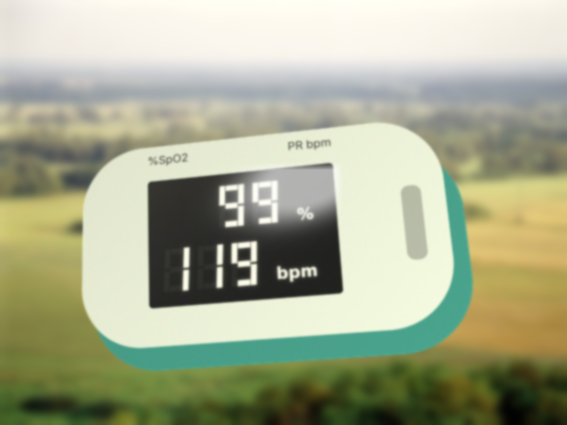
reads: {"value": 119, "unit": "bpm"}
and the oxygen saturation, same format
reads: {"value": 99, "unit": "%"}
